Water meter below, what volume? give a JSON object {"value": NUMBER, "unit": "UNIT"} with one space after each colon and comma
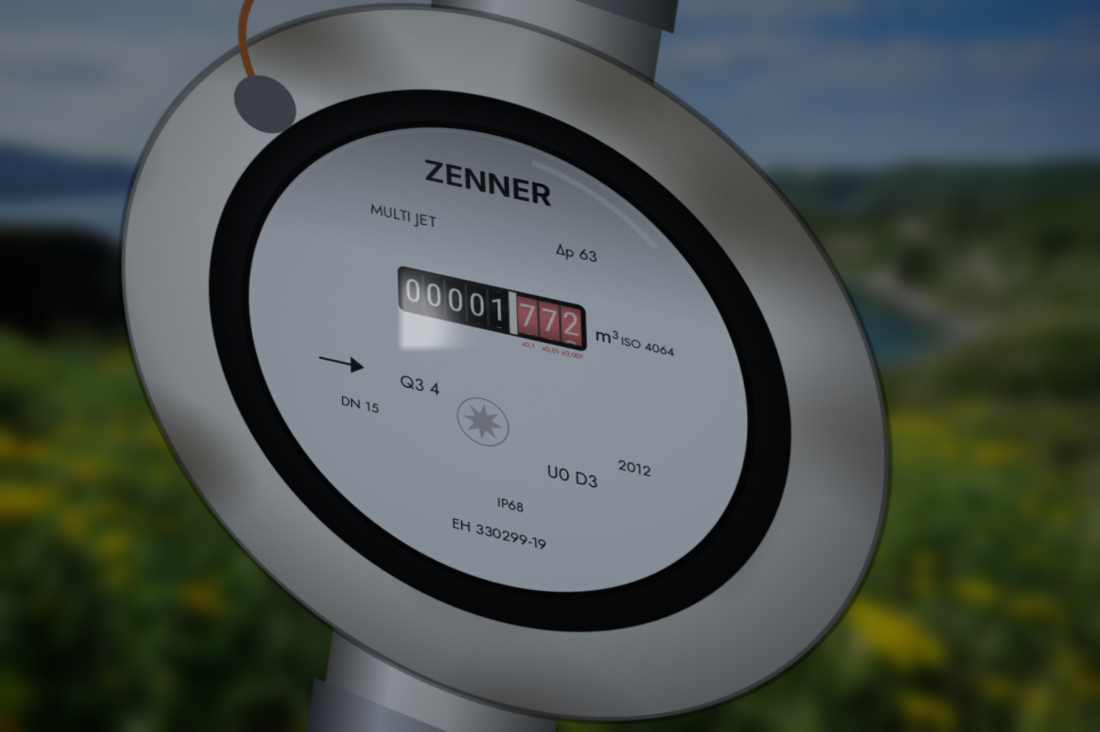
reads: {"value": 1.772, "unit": "m³"}
